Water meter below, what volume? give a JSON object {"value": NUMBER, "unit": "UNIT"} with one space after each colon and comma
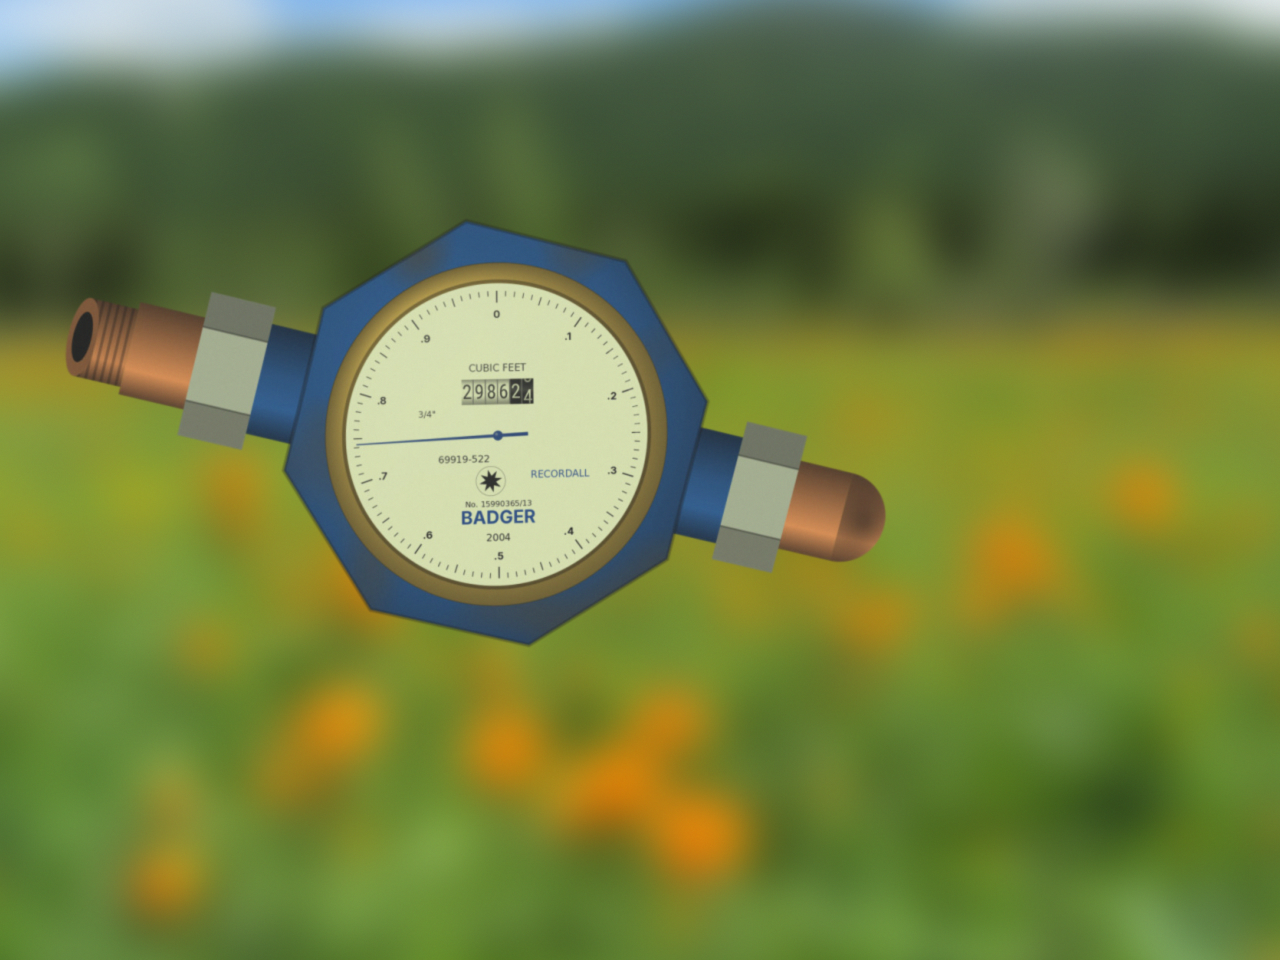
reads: {"value": 298623.74, "unit": "ft³"}
